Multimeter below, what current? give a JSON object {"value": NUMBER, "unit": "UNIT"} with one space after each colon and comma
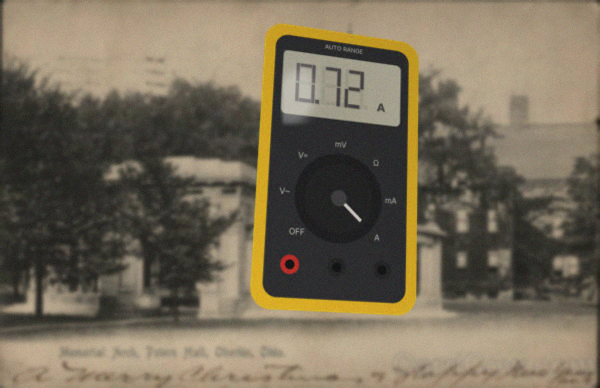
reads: {"value": 0.72, "unit": "A"}
